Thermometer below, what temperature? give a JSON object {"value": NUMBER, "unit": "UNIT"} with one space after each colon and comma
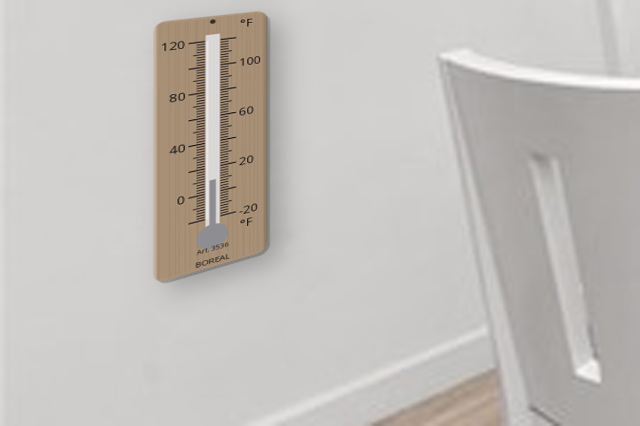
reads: {"value": 10, "unit": "°F"}
